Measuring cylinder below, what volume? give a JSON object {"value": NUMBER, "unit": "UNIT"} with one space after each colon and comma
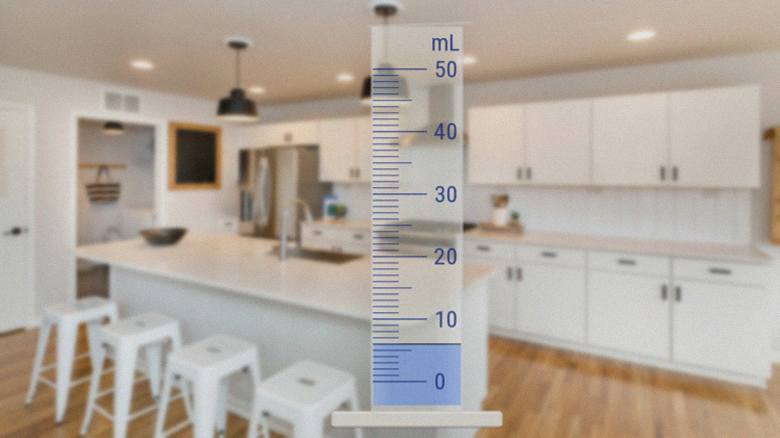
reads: {"value": 6, "unit": "mL"}
